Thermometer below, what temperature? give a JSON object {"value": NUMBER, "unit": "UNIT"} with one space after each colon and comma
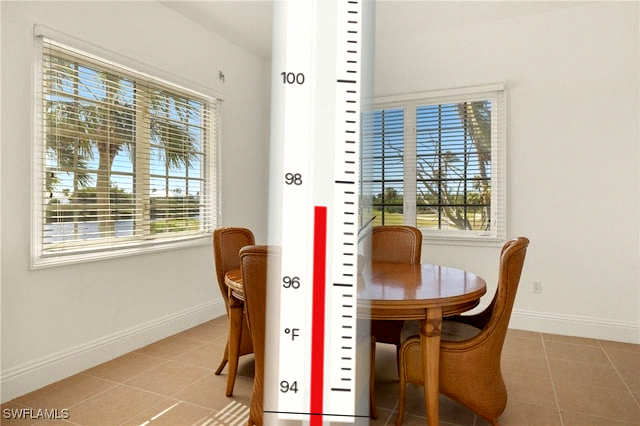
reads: {"value": 97.5, "unit": "°F"}
